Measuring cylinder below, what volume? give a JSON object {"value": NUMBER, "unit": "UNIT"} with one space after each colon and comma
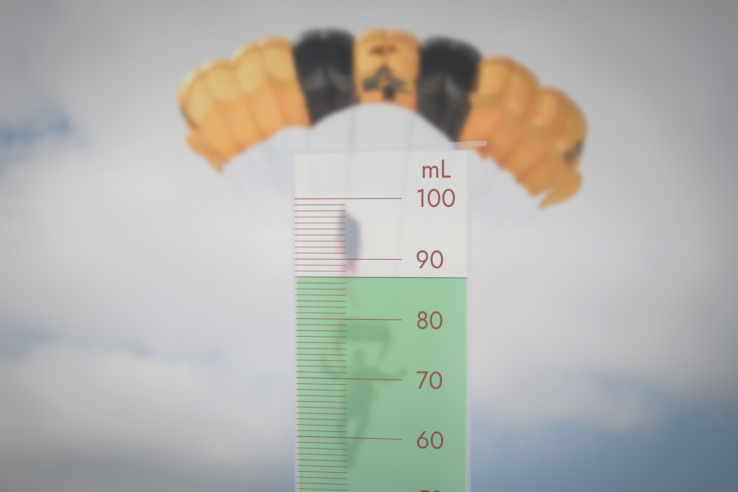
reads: {"value": 87, "unit": "mL"}
